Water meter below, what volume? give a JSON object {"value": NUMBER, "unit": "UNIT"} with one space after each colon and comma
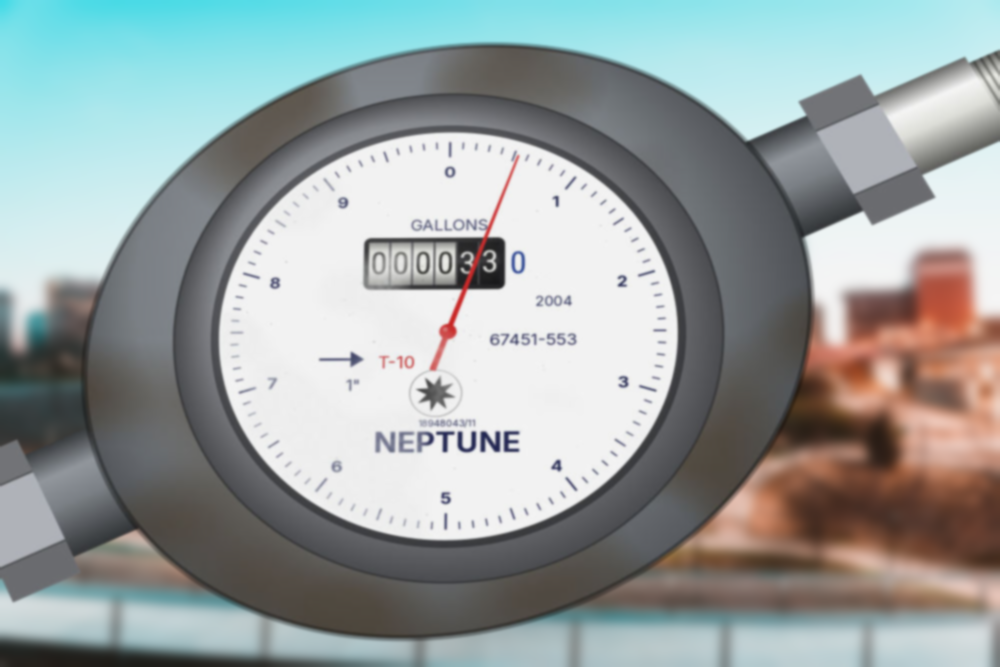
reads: {"value": 330.5, "unit": "gal"}
